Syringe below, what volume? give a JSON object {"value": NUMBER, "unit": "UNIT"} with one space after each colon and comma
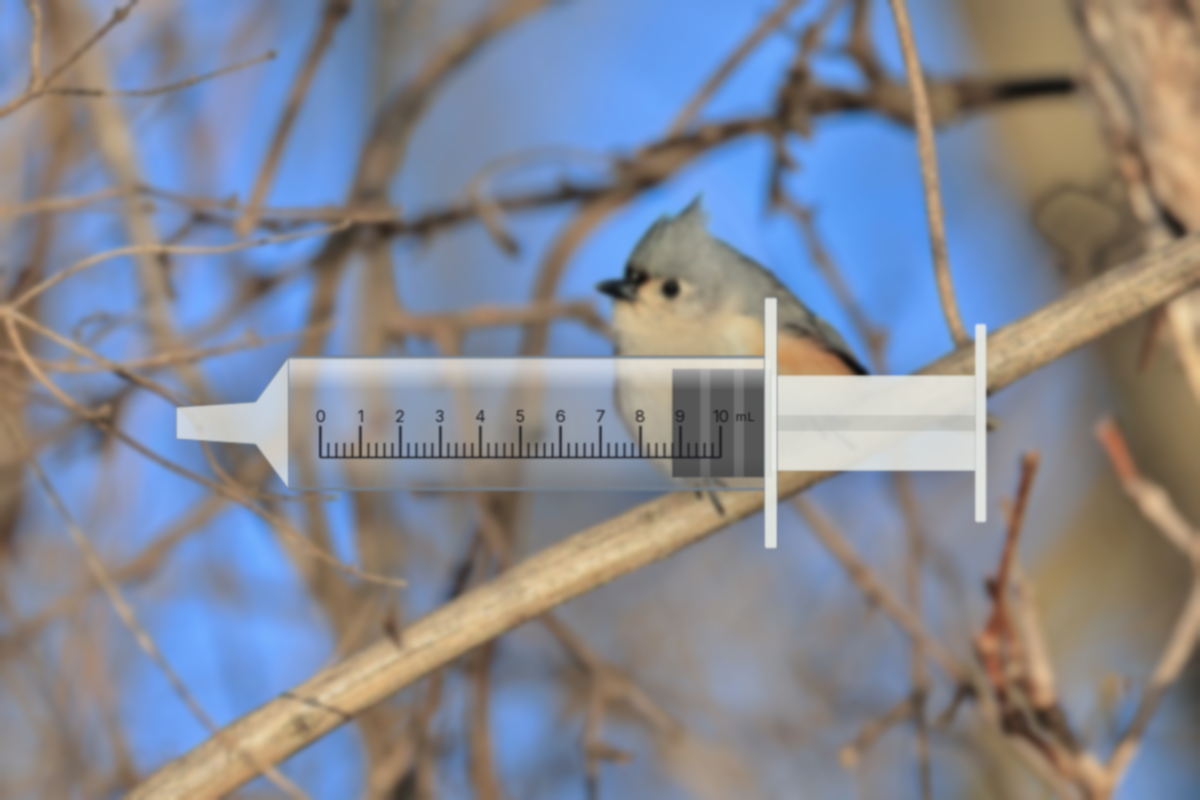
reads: {"value": 8.8, "unit": "mL"}
